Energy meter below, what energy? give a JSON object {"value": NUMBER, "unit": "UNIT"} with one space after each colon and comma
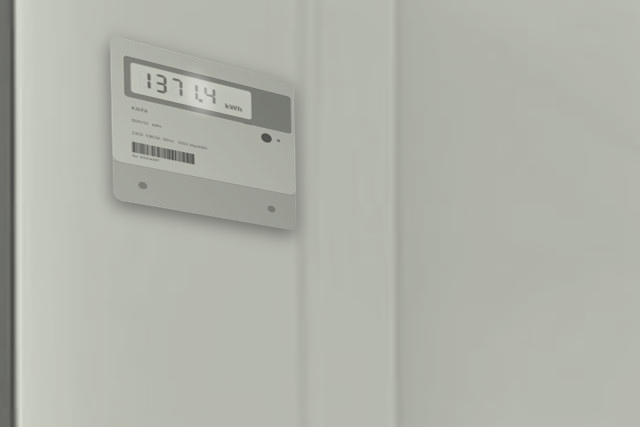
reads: {"value": 1371.4, "unit": "kWh"}
